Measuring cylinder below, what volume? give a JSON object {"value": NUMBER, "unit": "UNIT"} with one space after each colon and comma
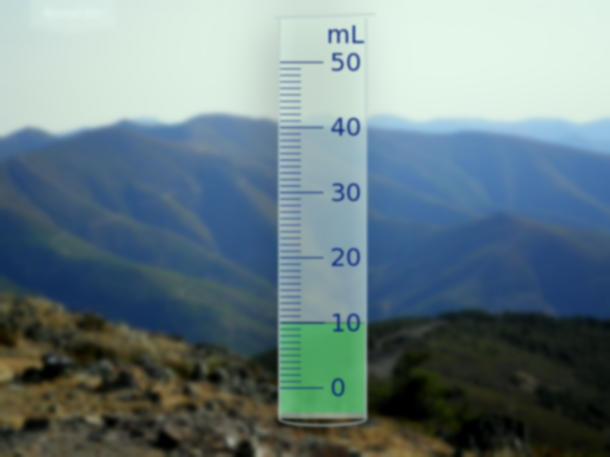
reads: {"value": 10, "unit": "mL"}
